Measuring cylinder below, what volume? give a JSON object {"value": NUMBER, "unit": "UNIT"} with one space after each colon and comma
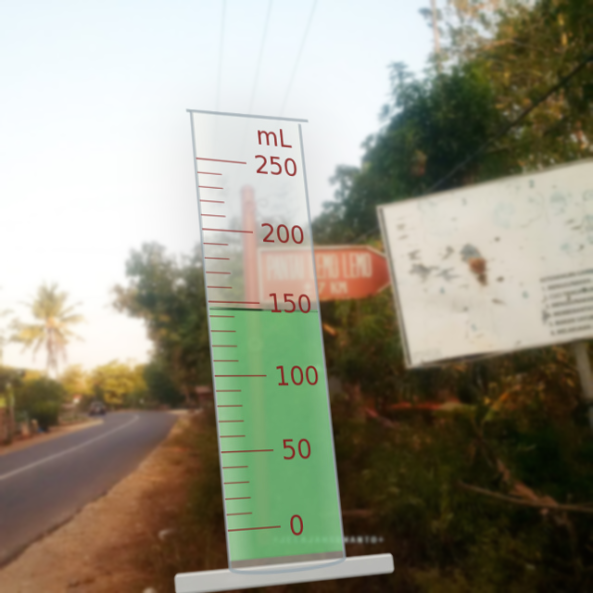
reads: {"value": 145, "unit": "mL"}
